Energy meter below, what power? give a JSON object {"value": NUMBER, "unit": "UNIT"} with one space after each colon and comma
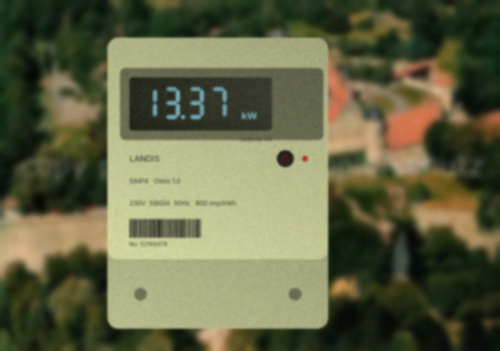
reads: {"value": 13.37, "unit": "kW"}
